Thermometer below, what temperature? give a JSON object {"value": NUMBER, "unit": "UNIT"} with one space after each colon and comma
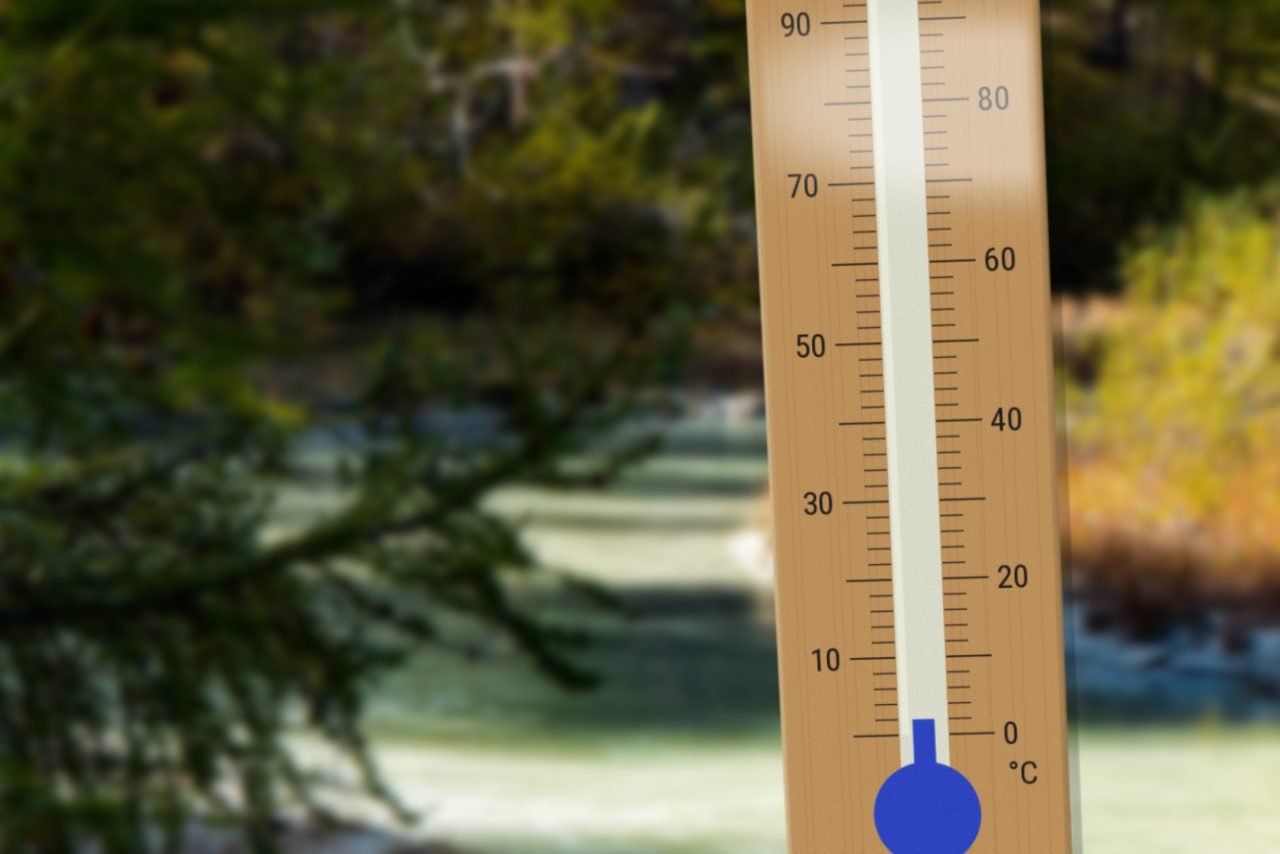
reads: {"value": 2, "unit": "°C"}
